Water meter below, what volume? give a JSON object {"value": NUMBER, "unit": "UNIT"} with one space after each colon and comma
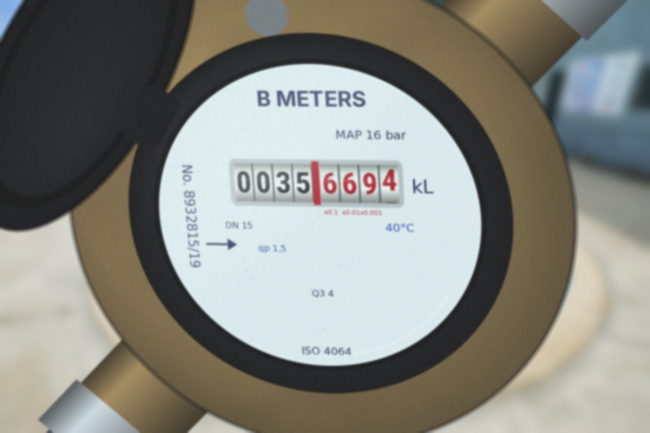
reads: {"value": 35.6694, "unit": "kL"}
